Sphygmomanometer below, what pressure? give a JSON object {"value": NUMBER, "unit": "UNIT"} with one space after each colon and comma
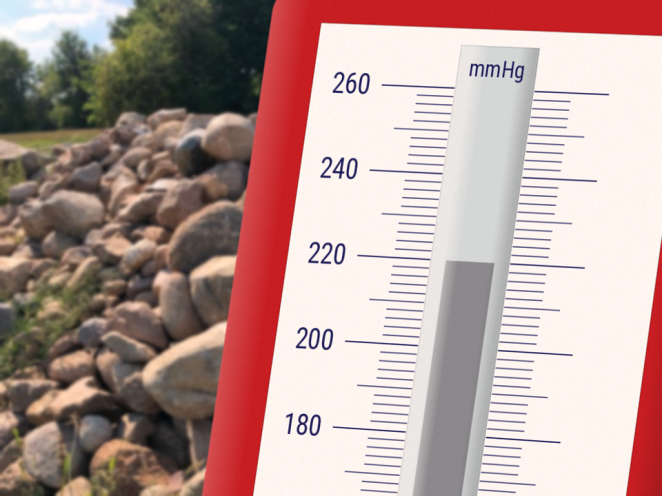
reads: {"value": 220, "unit": "mmHg"}
